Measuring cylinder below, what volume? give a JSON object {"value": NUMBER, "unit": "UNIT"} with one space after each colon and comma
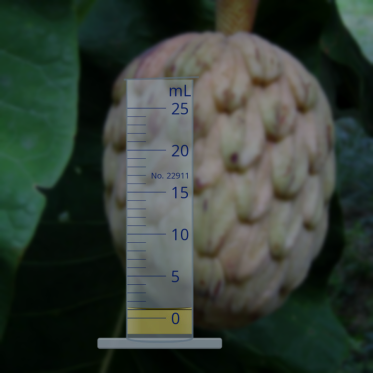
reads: {"value": 1, "unit": "mL"}
